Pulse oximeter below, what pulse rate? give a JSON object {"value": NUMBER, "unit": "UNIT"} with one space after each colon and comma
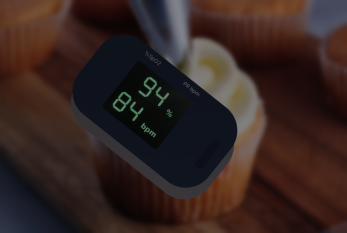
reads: {"value": 84, "unit": "bpm"}
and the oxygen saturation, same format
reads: {"value": 94, "unit": "%"}
